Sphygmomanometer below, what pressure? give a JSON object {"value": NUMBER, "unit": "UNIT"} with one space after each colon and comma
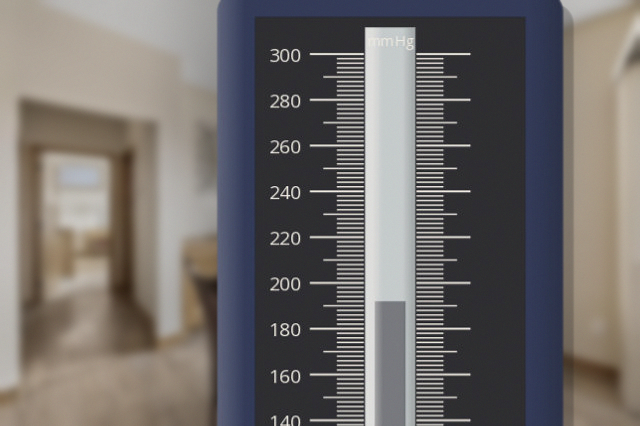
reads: {"value": 192, "unit": "mmHg"}
